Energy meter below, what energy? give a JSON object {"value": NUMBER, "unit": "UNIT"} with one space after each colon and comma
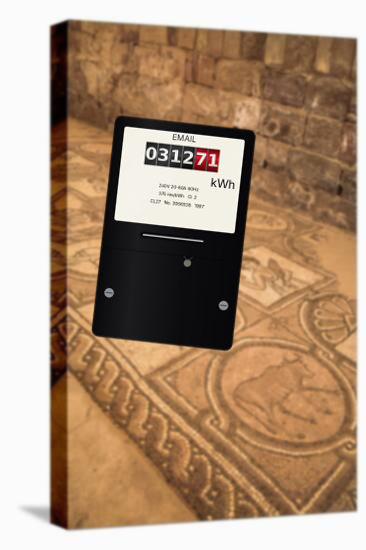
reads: {"value": 312.71, "unit": "kWh"}
